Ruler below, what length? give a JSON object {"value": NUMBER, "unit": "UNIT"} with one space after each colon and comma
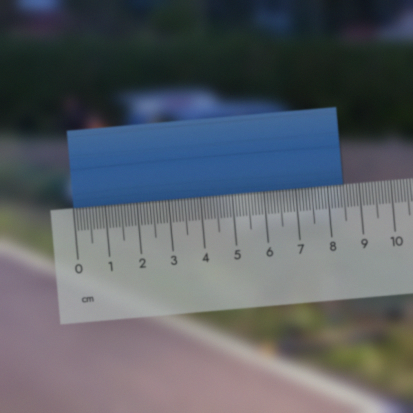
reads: {"value": 8.5, "unit": "cm"}
